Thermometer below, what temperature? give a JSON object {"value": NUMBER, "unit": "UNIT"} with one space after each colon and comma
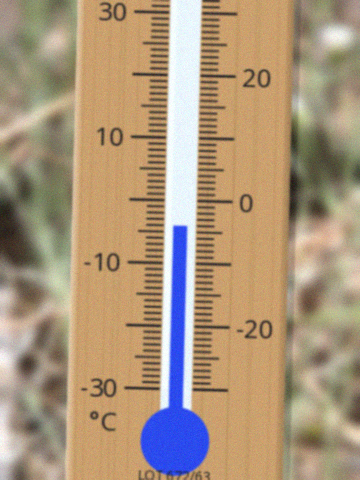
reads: {"value": -4, "unit": "°C"}
